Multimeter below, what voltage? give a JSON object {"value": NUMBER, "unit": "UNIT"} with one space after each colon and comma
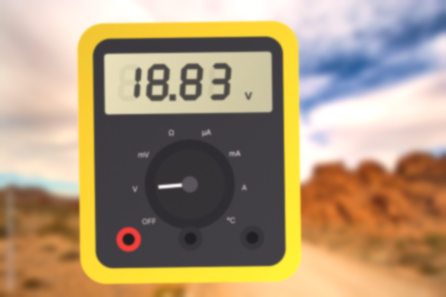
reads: {"value": 18.83, "unit": "V"}
